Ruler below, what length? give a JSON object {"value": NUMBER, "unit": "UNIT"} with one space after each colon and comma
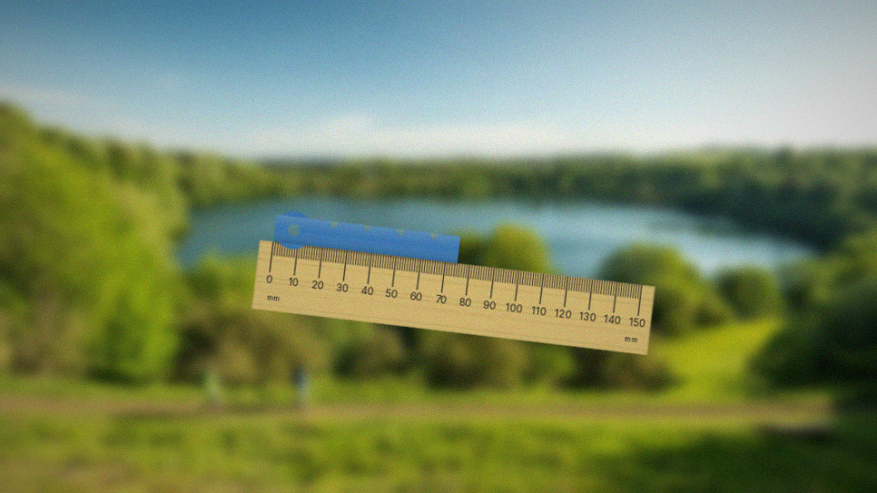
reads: {"value": 75, "unit": "mm"}
